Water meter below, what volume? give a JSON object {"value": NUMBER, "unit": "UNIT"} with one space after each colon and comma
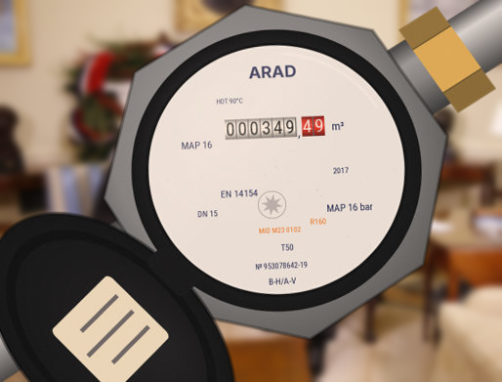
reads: {"value": 349.49, "unit": "m³"}
